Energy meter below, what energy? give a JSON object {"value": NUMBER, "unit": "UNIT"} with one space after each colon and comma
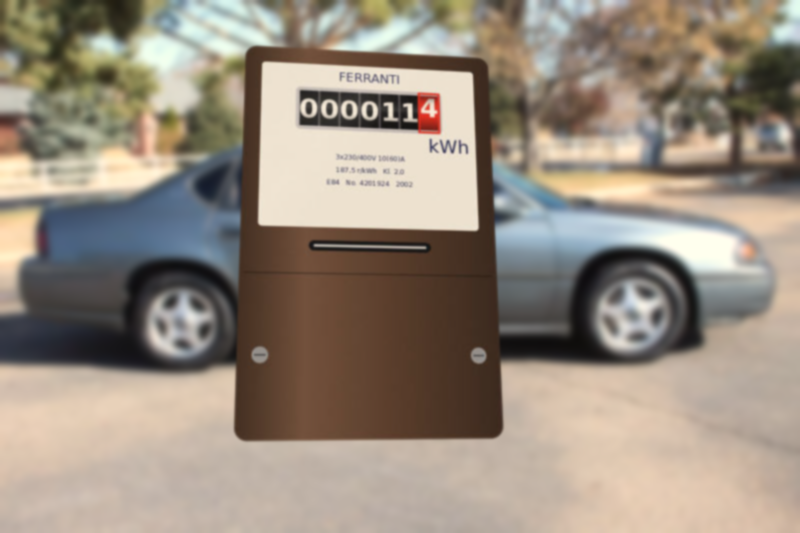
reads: {"value": 11.4, "unit": "kWh"}
